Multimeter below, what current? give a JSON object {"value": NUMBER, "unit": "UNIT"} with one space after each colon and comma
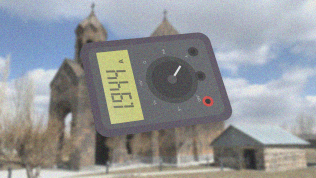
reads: {"value": 1.944, "unit": "A"}
